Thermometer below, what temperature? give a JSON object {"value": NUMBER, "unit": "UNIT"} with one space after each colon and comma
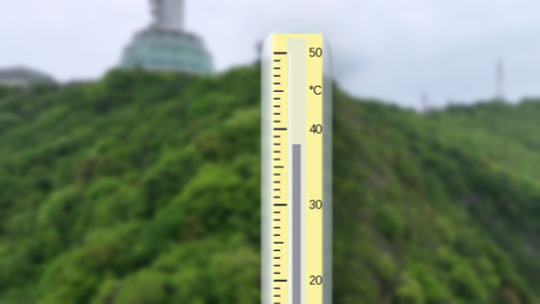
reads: {"value": 38, "unit": "°C"}
